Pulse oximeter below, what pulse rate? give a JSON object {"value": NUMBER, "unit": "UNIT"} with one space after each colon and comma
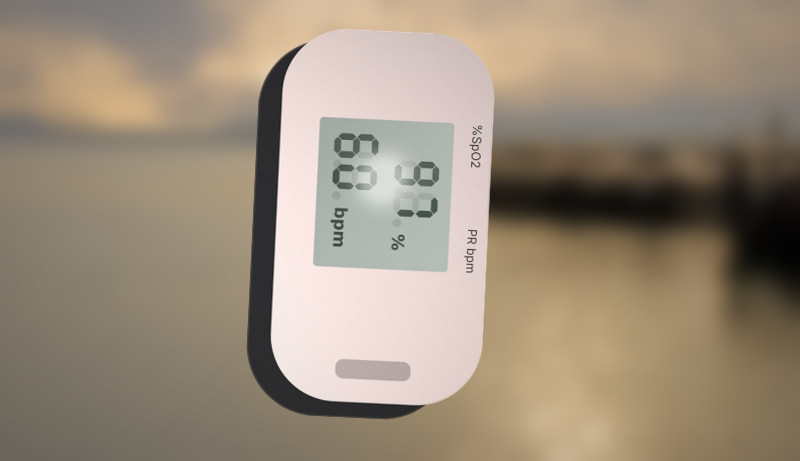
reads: {"value": 60, "unit": "bpm"}
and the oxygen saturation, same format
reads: {"value": 97, "unit": "%"}
